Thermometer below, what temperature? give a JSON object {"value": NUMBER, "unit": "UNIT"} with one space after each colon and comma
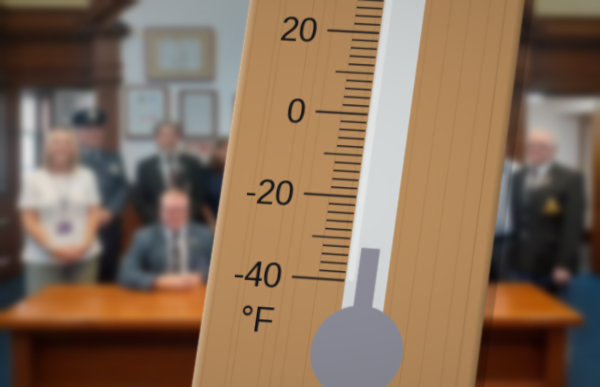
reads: {"value": -32, "unit": "°F"}
